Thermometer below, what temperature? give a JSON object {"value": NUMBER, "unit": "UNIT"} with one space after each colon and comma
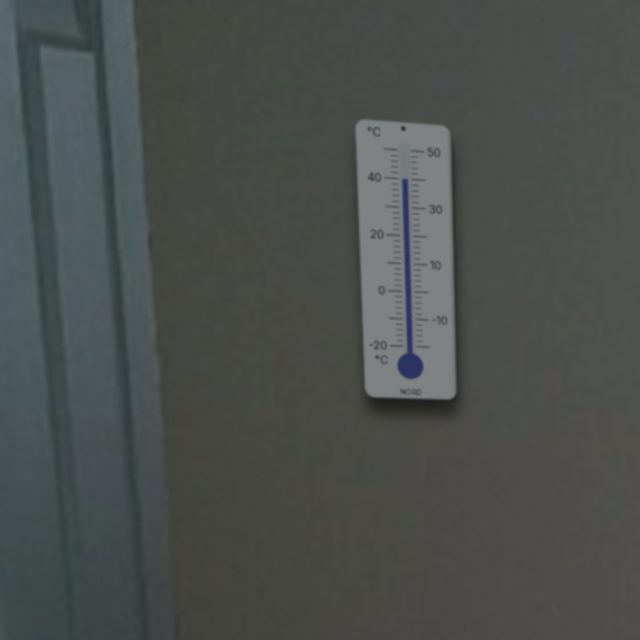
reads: {"value": 40, "unit": "°C"}
